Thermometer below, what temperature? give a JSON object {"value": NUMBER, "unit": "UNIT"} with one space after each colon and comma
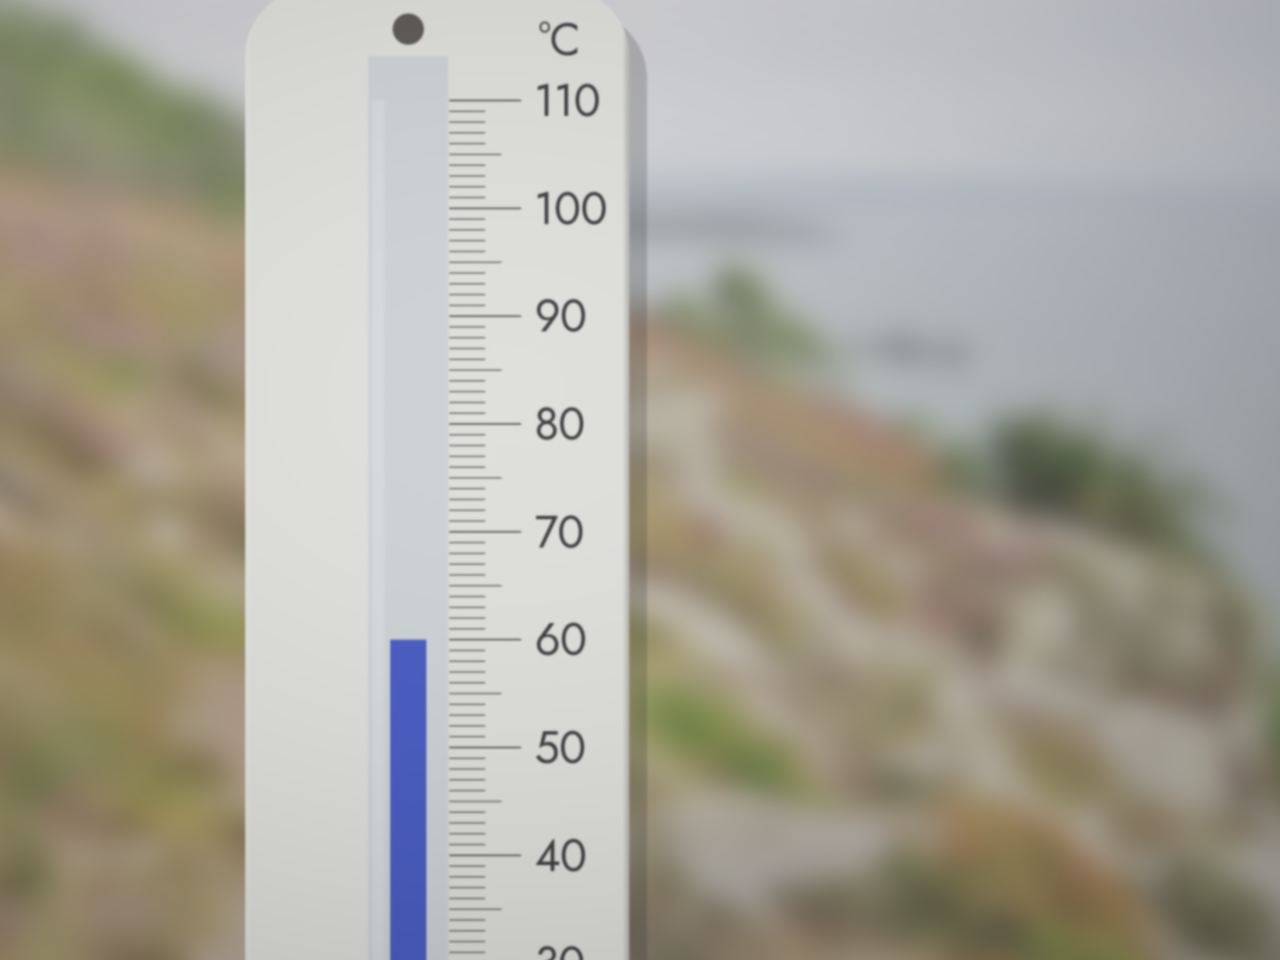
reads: {"value": 60, "unit": "°C"}
